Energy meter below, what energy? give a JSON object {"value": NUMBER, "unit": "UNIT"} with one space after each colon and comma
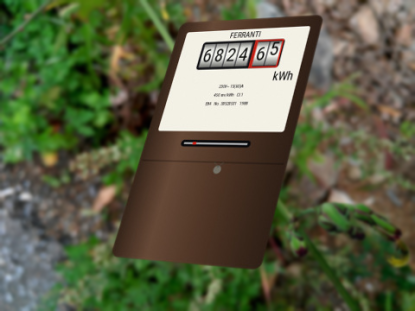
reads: {"value": 6824.65, "unit": "kWh"}
